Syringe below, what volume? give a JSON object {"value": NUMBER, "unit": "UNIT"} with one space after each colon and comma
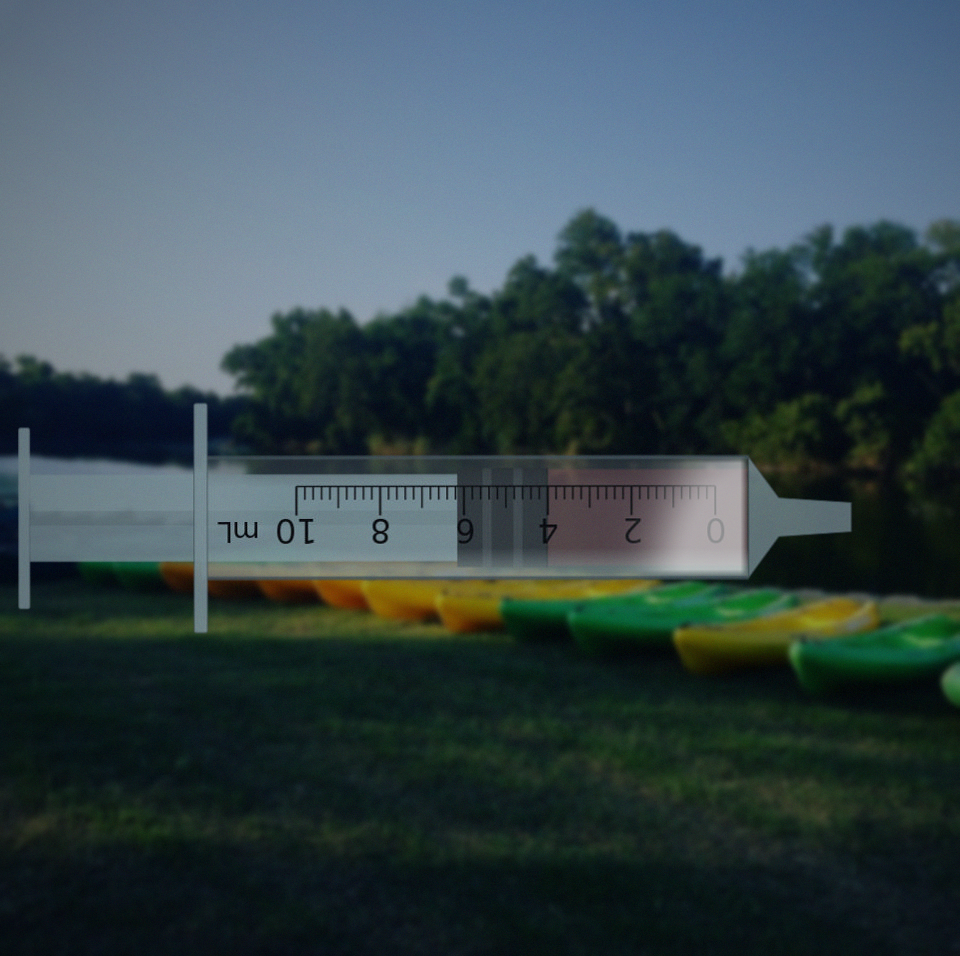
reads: {"value": 4, "unit": "mL"}
